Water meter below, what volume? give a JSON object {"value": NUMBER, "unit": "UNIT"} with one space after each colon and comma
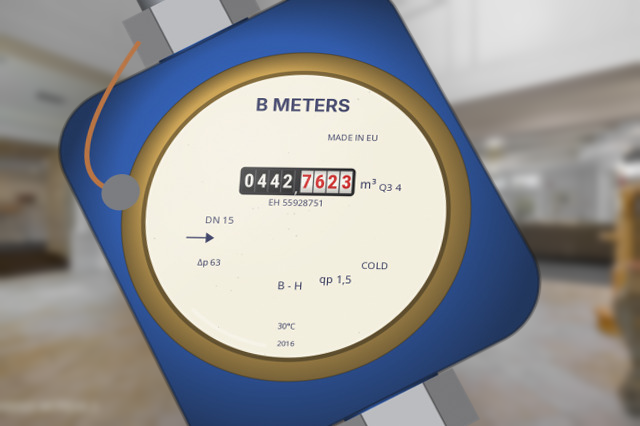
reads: {"value": 442.7623, "unit": "m³"}
